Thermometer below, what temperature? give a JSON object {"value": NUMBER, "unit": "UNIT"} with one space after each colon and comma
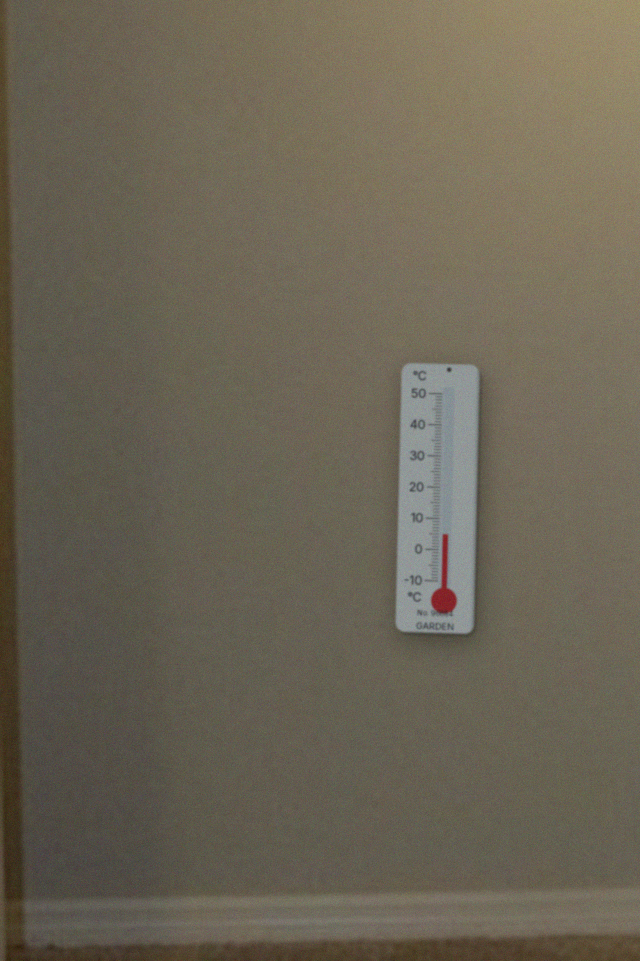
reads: {"value": 5, "unit": "°C"}
